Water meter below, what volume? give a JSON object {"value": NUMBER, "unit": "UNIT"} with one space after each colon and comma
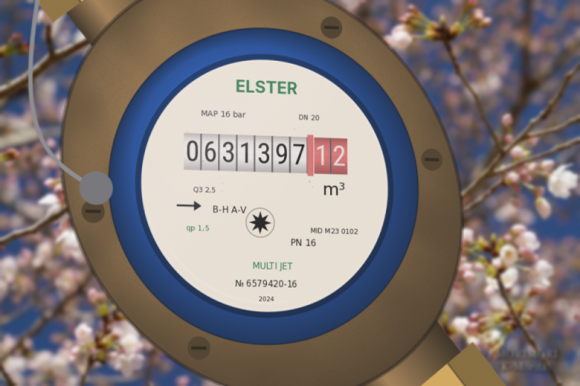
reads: {"value": 631397.12, "unit": "m³"}
